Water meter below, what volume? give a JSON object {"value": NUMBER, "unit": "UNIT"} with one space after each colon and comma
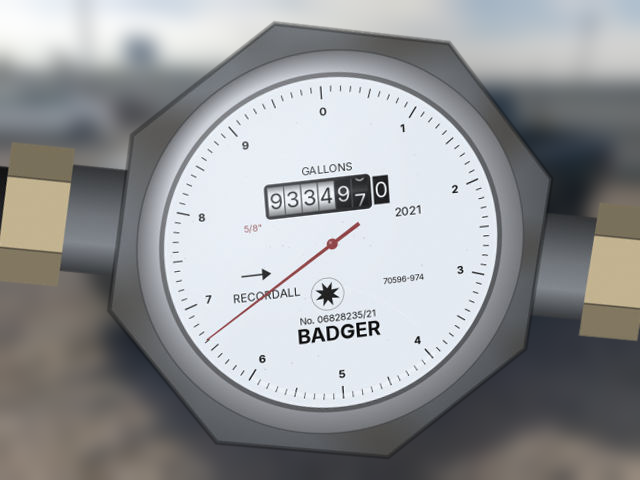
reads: {"value": 9334966.6, "unit": "gal"}
